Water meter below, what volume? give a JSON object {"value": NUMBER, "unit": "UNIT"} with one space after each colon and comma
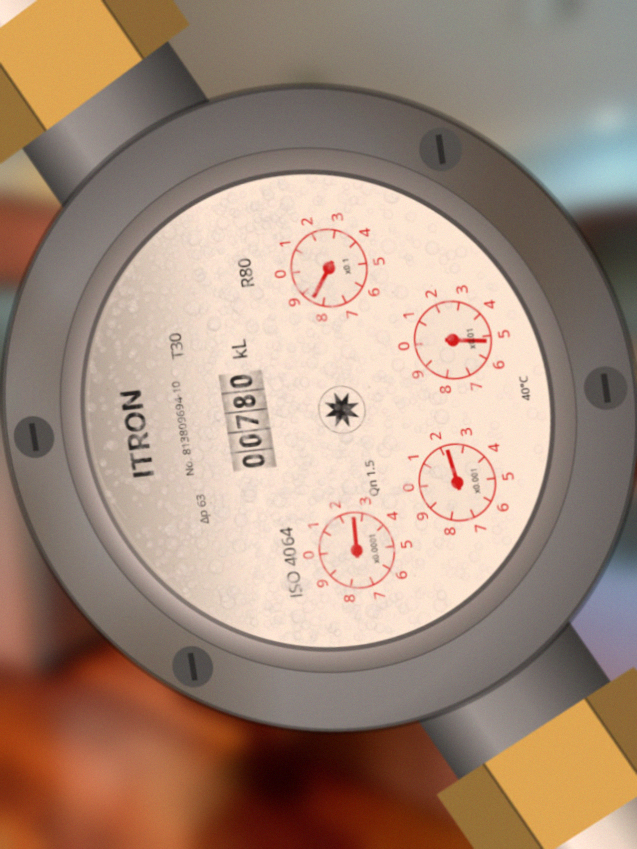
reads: {"value": 780.8522, "unit": "kL"}
